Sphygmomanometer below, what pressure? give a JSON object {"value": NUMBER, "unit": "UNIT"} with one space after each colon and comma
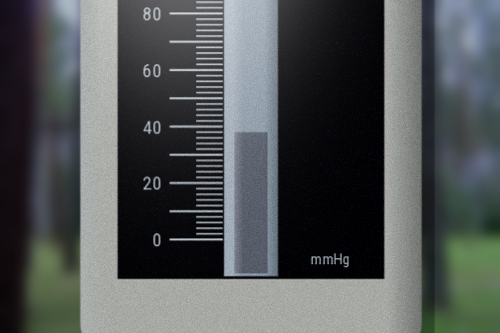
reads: {"value": 38, "unit": "mmHg"}
